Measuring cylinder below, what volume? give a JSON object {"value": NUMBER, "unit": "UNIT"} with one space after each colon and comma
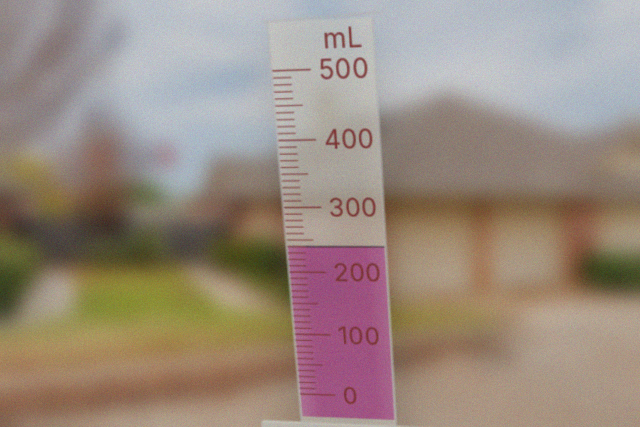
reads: {"value": 240, "unit": "mL"}
